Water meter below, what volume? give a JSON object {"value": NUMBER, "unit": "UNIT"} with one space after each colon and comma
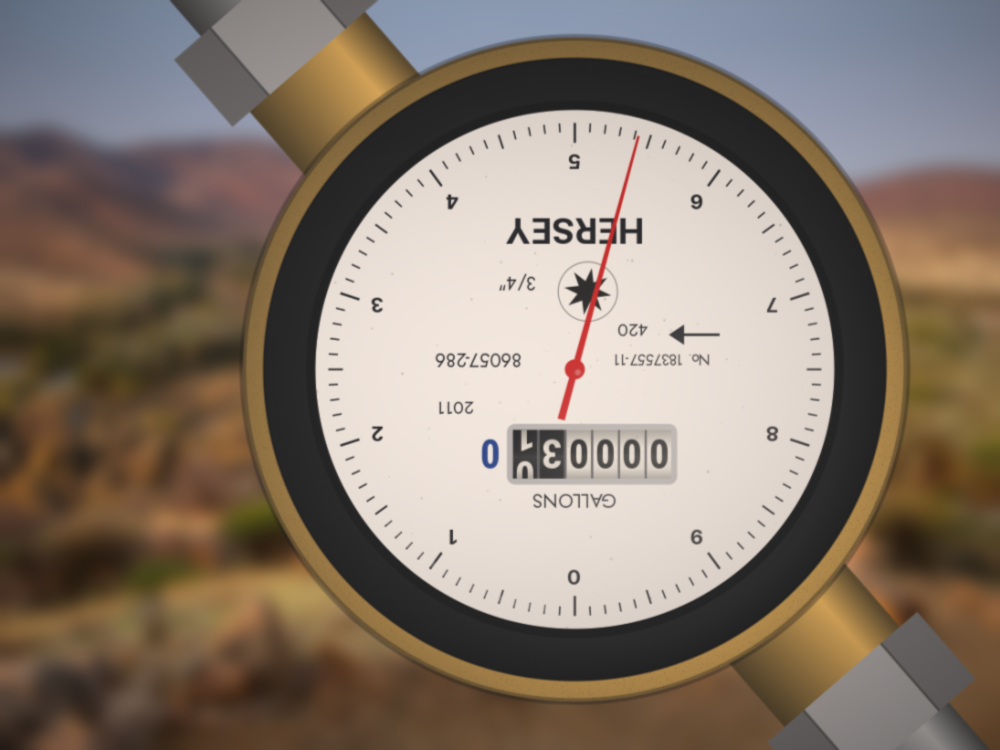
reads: {"value": 305.4, "unit": "gal"}
